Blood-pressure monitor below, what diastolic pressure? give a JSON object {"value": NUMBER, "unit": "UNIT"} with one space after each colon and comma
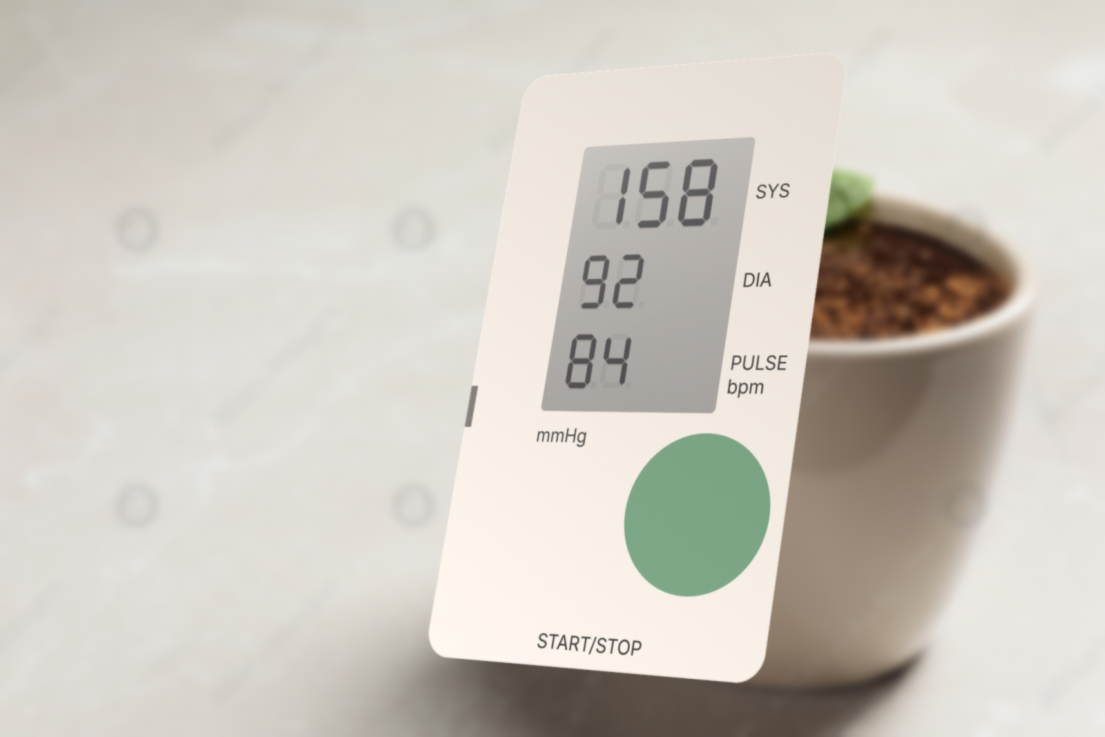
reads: {"value": 92, "unit": "mmHg"}
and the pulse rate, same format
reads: {"value": 84, "unit": "bpm"}
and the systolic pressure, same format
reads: {"value": 158, "unit": "mmHg"}
